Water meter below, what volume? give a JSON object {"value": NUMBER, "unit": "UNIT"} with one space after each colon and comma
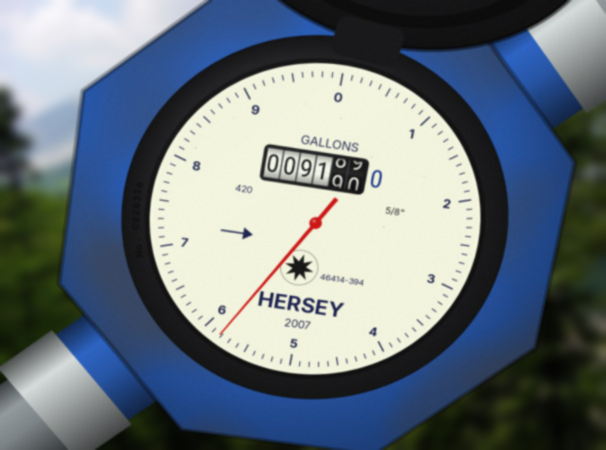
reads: {"value": 91895.8, "unit": "gal"}
